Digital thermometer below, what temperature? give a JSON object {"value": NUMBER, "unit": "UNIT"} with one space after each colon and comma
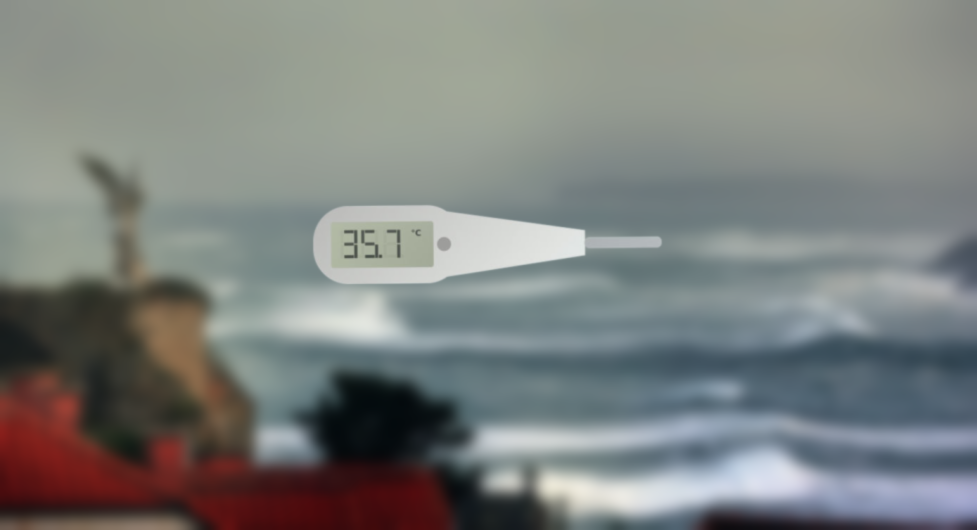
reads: {"value": 35.7, "unit": "°C"}
